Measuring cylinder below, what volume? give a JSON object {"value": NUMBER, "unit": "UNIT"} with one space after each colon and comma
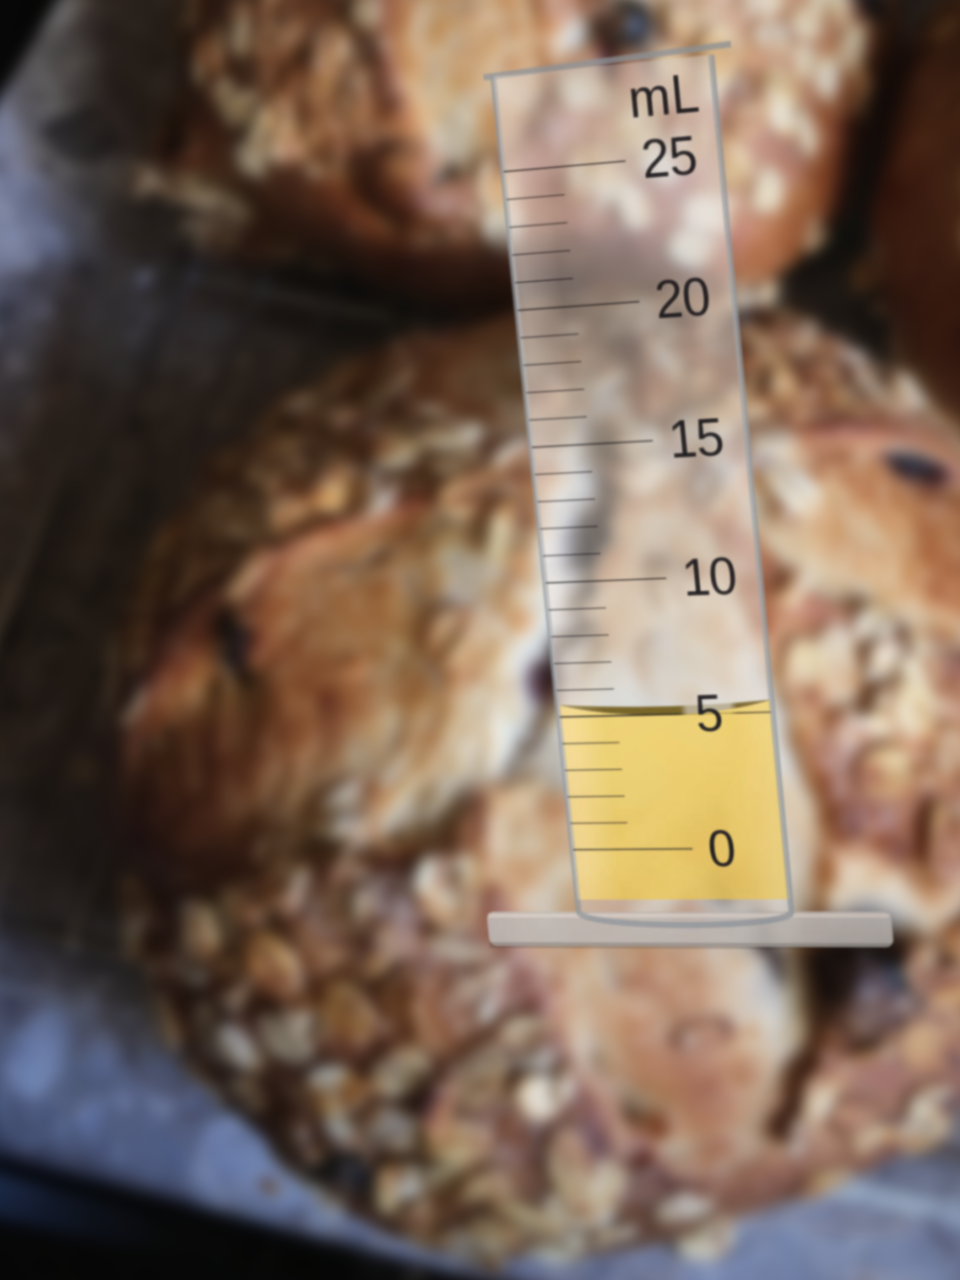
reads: {"value": 5, "unit": "mL"}
